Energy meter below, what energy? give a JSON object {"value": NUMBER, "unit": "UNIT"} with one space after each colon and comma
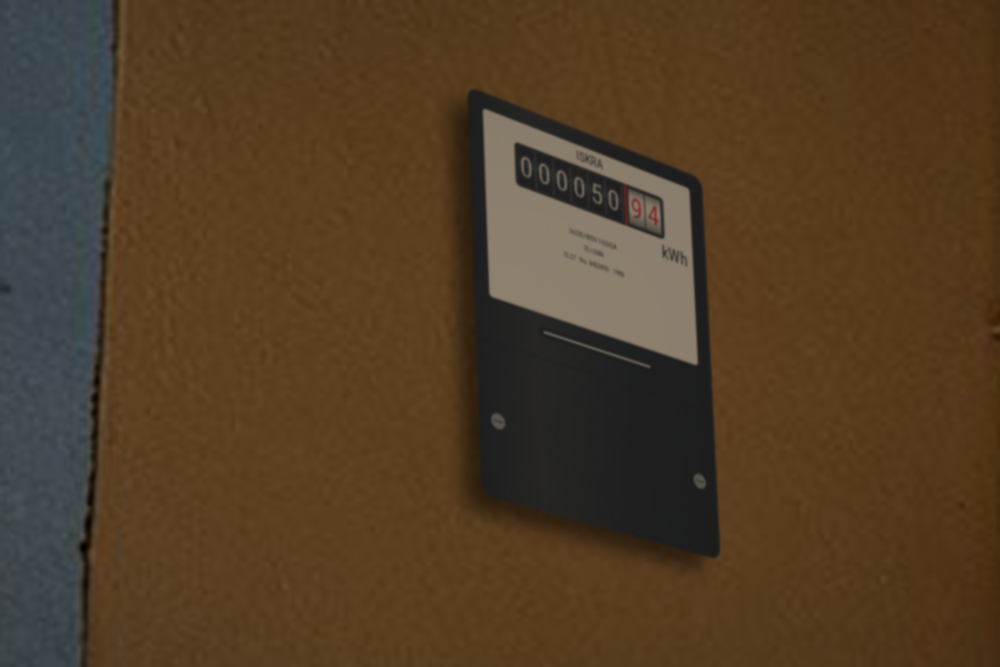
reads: {"value": 50.94, "unit": "kWh"}
